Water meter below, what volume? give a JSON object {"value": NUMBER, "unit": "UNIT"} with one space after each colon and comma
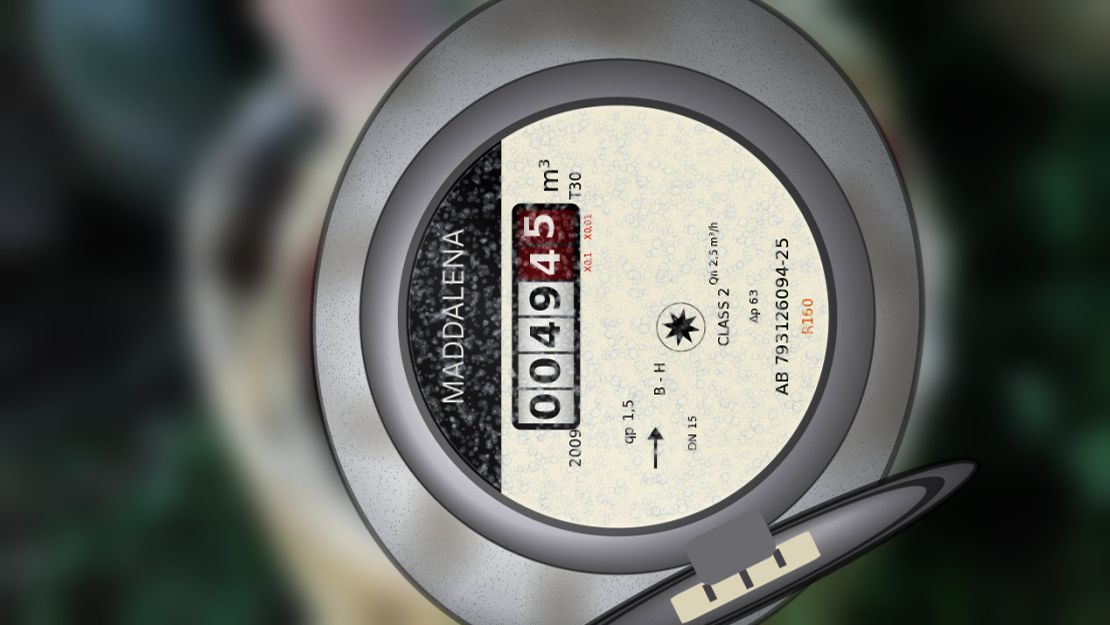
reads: {"value": 49.45, "unit": "m³"}
